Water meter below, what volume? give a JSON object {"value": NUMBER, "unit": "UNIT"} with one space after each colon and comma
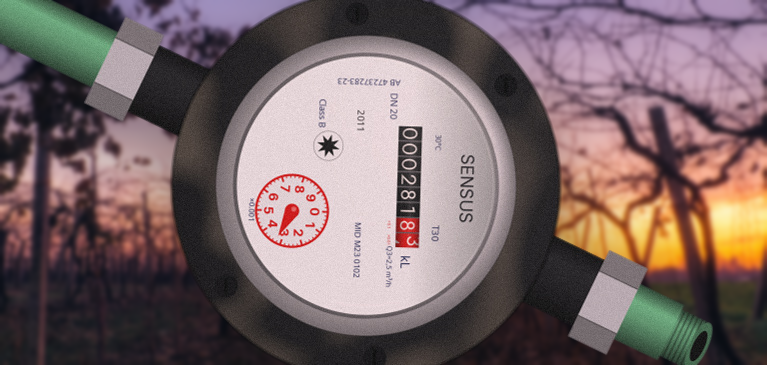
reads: {"value": 281.833, "unit": "kL"}
